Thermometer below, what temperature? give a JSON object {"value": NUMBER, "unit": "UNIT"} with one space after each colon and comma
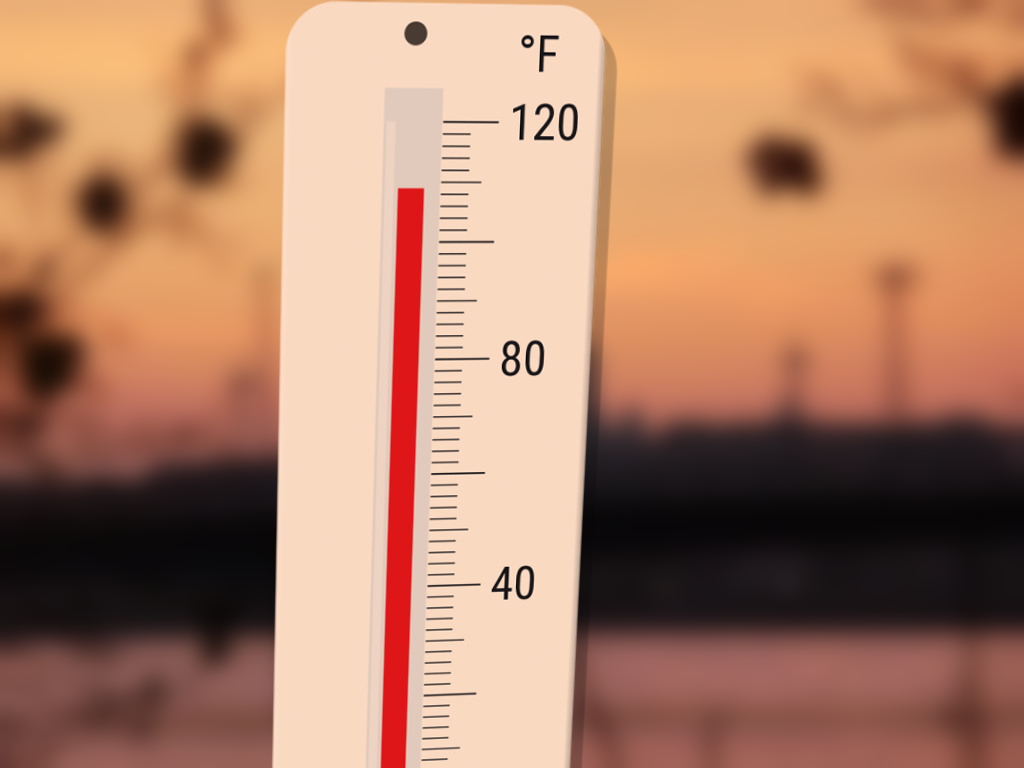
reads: {"value": 109, "unit": "°F"}
